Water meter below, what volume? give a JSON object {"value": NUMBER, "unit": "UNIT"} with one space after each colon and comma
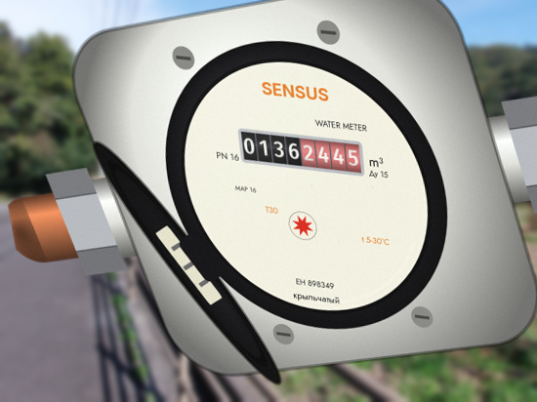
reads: {"value": 136.2445, "unit": "m³"}
